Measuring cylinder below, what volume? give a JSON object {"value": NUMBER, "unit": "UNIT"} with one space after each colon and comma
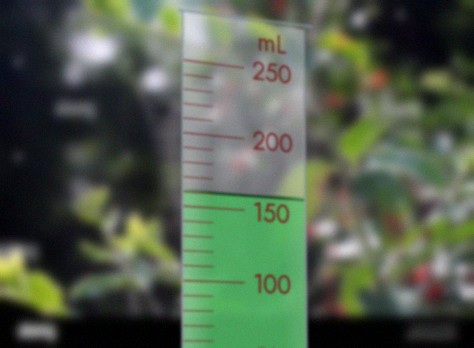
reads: {"value": 160, "unit": "mL"}
